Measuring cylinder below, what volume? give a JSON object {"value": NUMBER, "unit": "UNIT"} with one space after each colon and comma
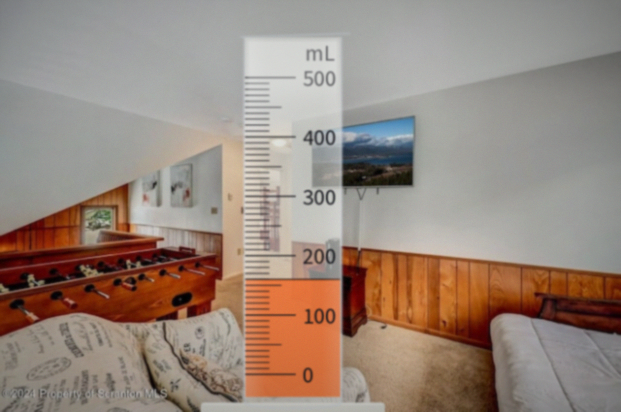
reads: {"value": 160, "unit": "mL"}
